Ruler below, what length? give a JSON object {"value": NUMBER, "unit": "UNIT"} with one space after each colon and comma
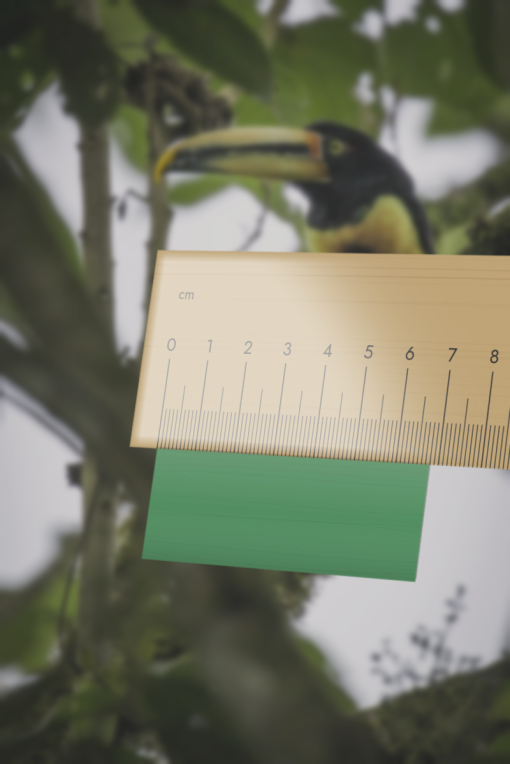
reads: {"value": 6.8, "unit": "cm"}
